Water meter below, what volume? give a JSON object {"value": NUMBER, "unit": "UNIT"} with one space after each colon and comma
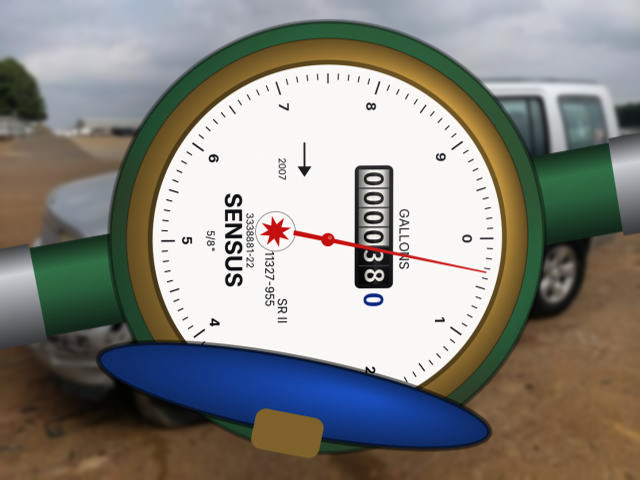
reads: {"value": 380.3, "unit": "gal"}
